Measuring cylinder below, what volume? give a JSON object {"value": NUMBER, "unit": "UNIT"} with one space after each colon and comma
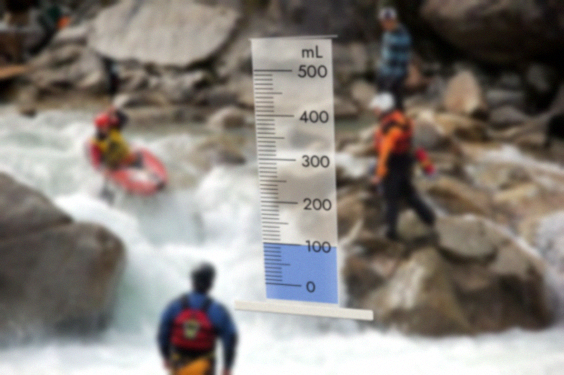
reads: {"value": 100, "unit": "mL"}
